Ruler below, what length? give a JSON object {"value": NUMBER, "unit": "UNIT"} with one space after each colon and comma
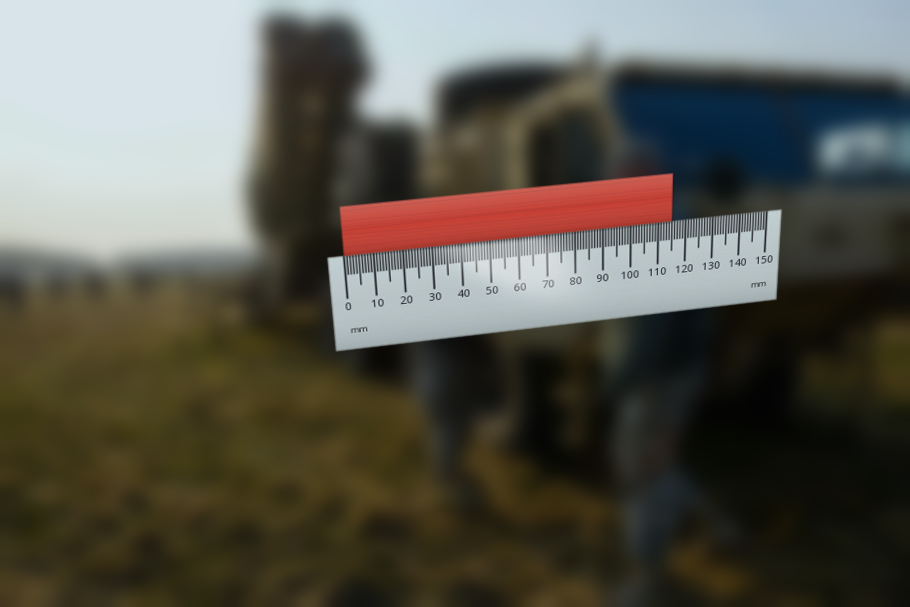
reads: {"value": 115, "unit": "mm"}
